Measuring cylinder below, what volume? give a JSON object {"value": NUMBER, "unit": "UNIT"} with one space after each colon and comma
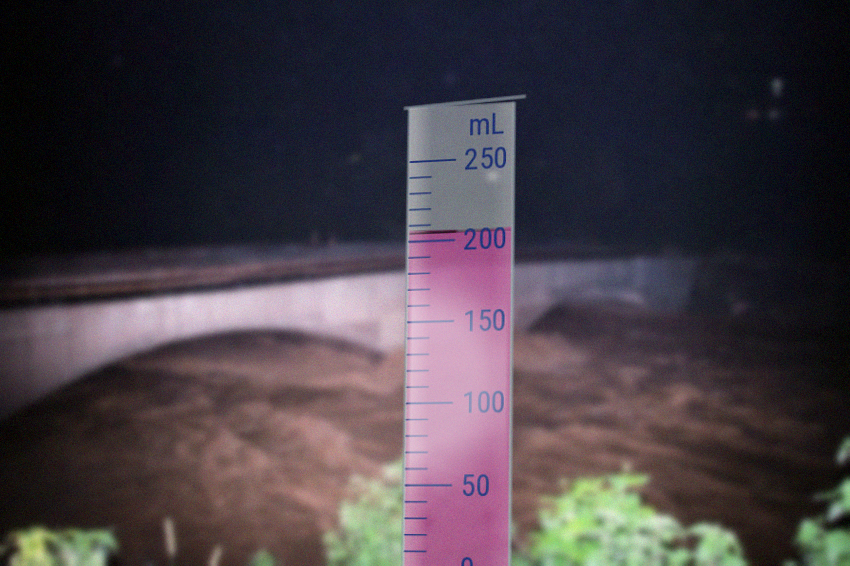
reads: {"value": 205, "unit": "mL"}
